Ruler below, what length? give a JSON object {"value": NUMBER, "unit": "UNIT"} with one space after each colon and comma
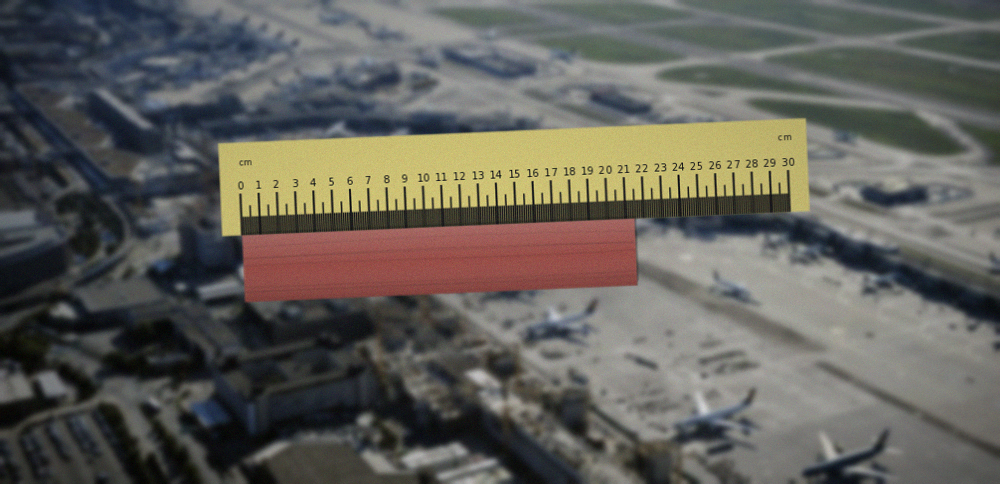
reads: {"value": 21.5, "unit": "cm"}
